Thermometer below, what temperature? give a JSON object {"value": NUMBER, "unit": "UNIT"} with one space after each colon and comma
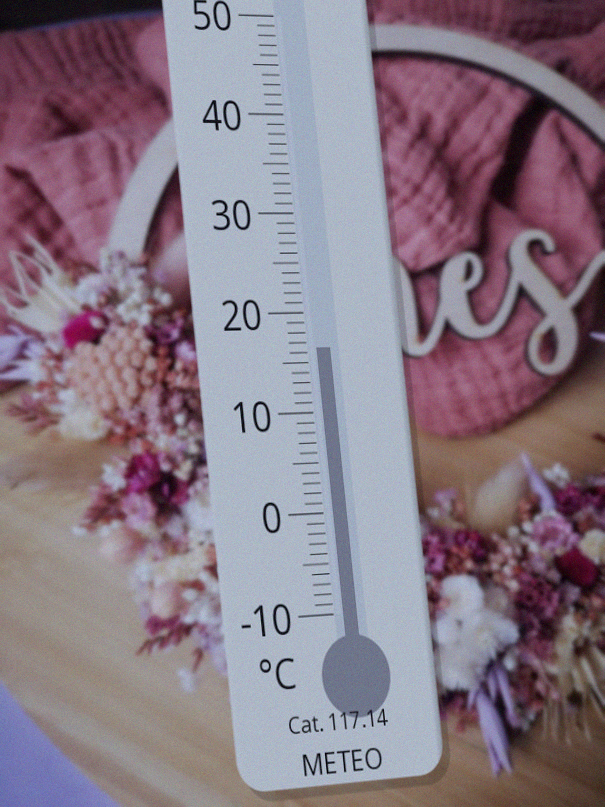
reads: {"value": 16.5, "unit": "°C"}
